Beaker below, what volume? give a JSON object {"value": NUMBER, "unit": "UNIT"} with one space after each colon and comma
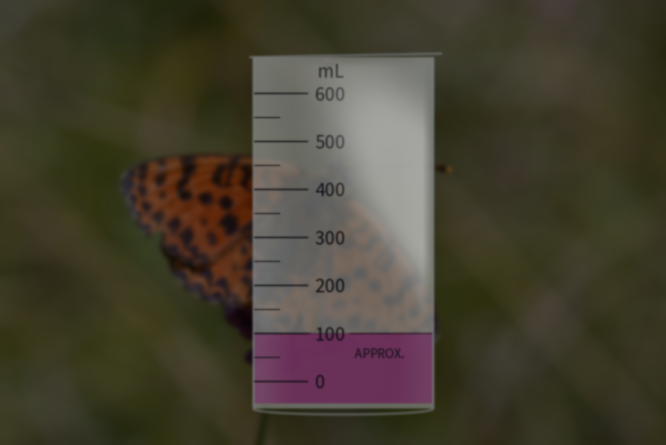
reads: {"value": 100, "unit": "mL"}
